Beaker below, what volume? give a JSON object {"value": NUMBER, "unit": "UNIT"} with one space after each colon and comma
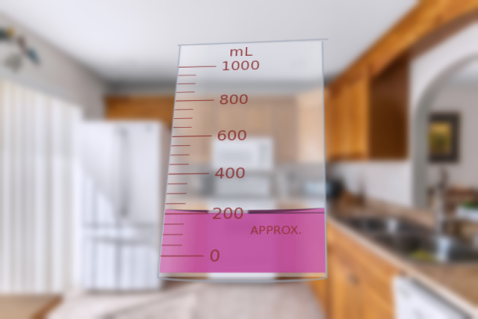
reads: {"value": 200, "unit": "mL"}
